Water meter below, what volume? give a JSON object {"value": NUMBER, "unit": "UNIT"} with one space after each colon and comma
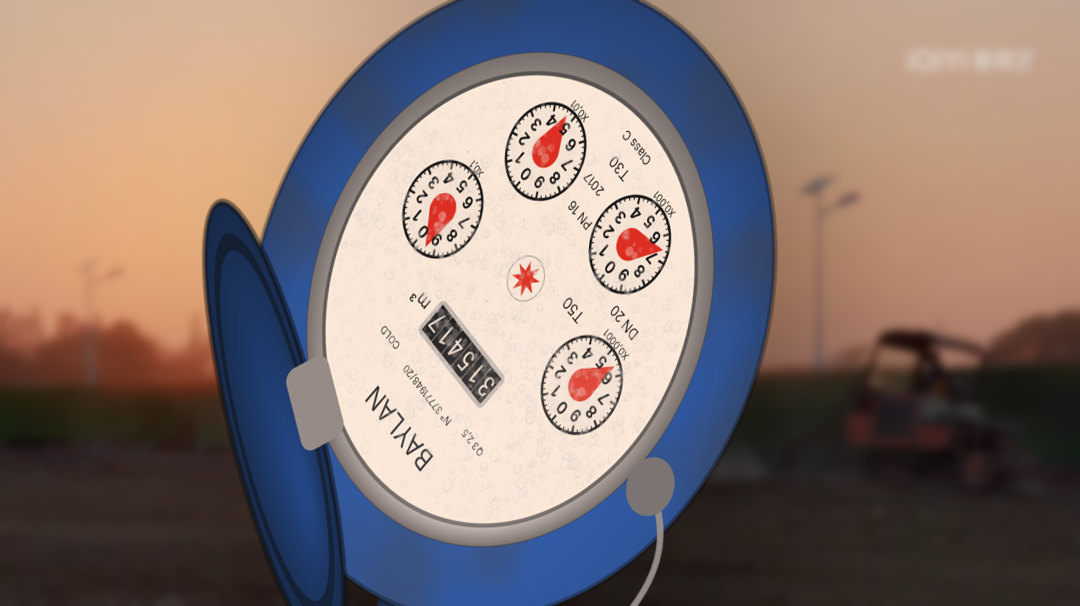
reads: {"value": 315416.9465, "unit": "m³"}
